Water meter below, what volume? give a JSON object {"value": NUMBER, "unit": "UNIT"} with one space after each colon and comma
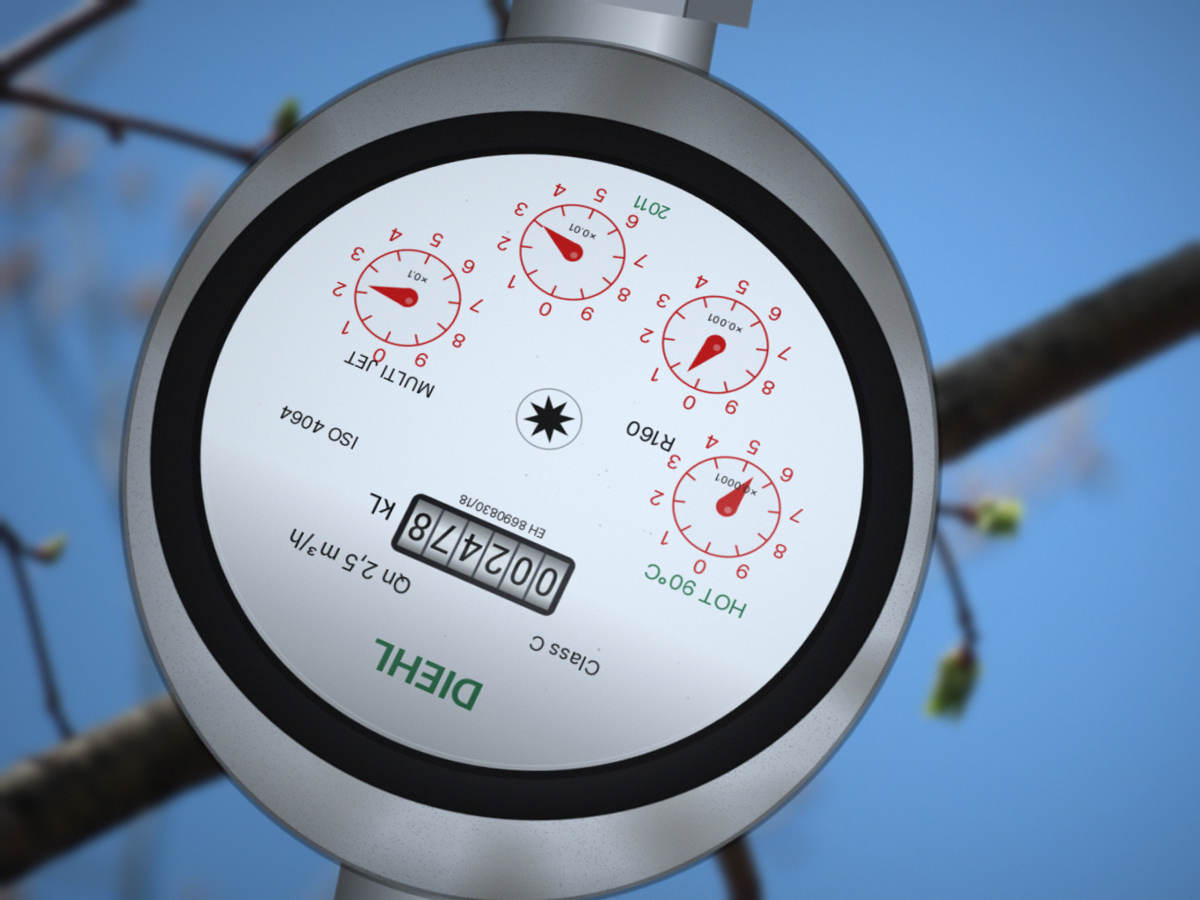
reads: {"value": 2478.2305, "unit": "kL"}
